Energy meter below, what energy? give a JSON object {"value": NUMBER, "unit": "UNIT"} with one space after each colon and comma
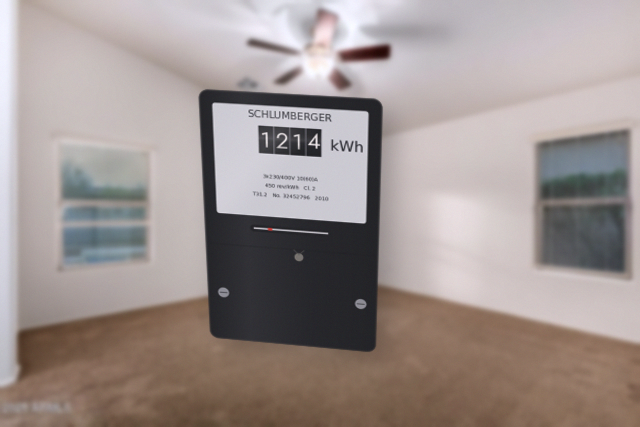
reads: {"value": 1214, "unit": "kWh"}
